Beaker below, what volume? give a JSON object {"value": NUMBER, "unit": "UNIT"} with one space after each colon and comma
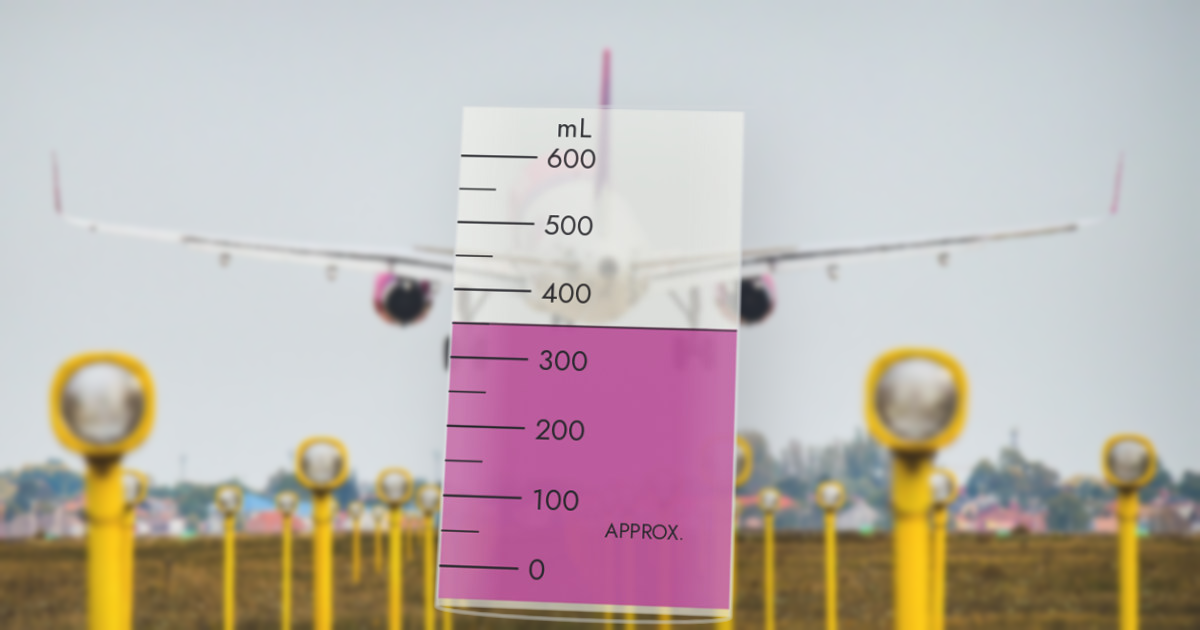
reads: {"value": 350, "unit": "mL"}
